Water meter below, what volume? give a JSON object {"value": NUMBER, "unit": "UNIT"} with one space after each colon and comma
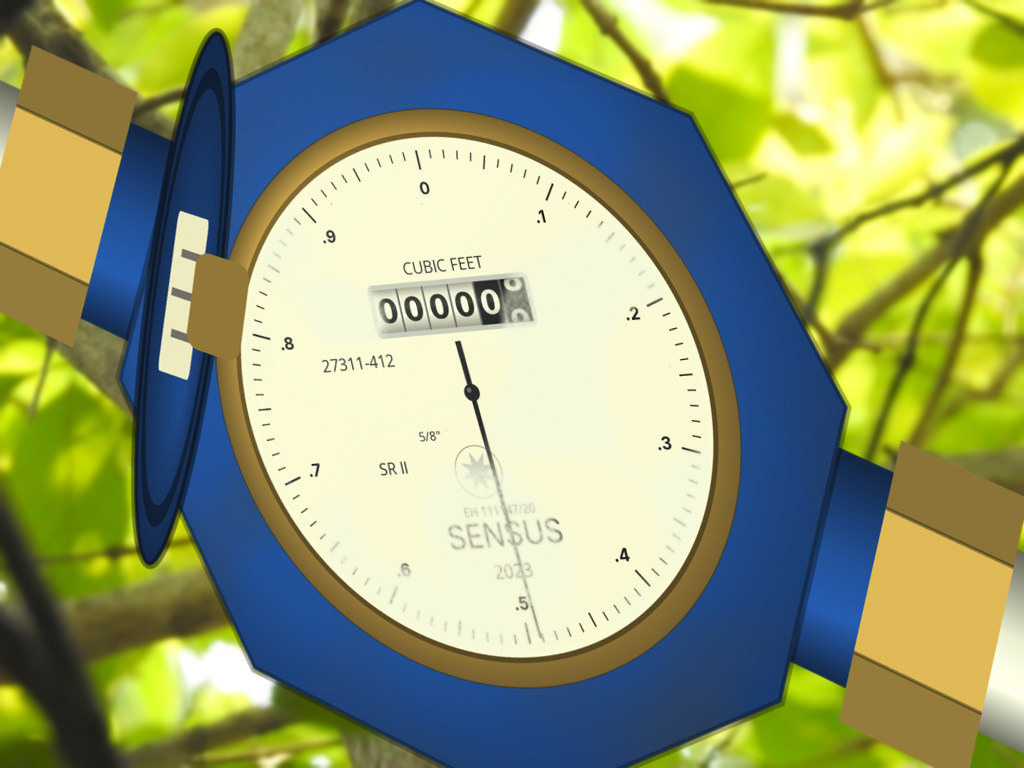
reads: {"value": 8.49, "unit": "ft³"}
